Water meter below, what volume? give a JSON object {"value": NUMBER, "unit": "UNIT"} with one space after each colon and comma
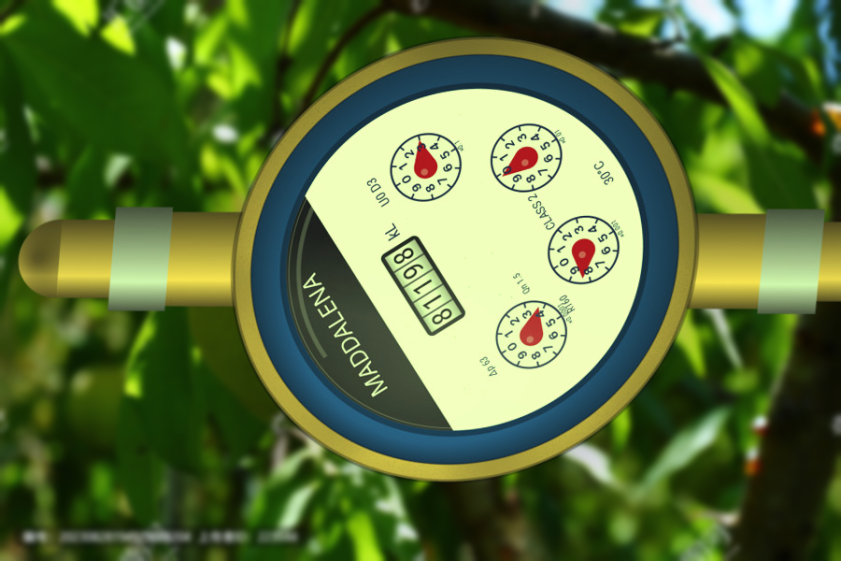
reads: {"value": 81198.2983, "unit": "kL"}
